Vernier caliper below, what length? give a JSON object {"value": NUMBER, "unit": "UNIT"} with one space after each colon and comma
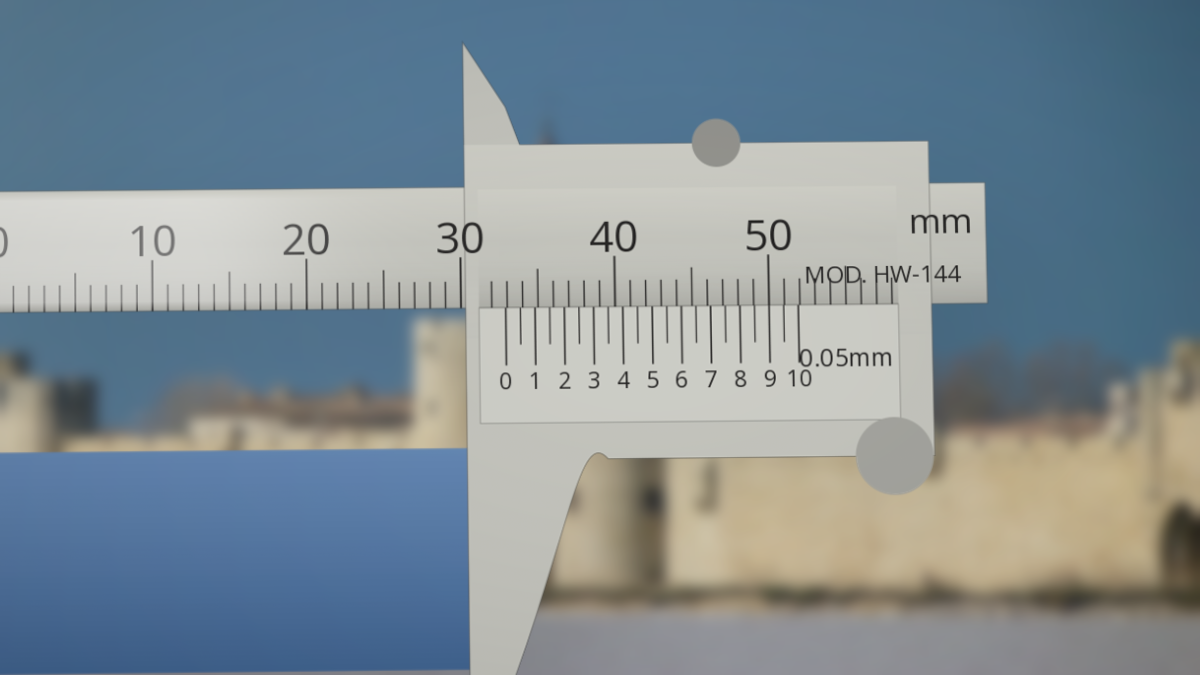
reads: {"value": 32.9, "unit": "mm"}
